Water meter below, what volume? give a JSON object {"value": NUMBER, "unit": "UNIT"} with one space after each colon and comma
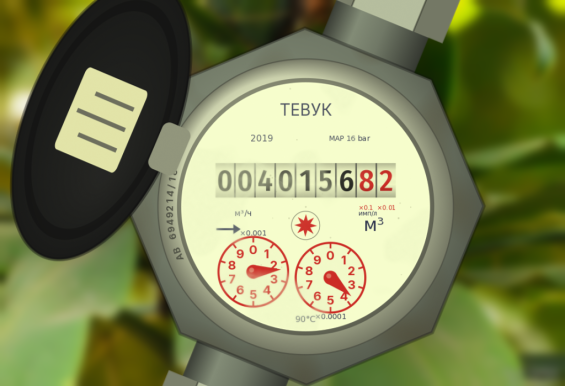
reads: {"value": 40156.8223, "unit": "m³"}
